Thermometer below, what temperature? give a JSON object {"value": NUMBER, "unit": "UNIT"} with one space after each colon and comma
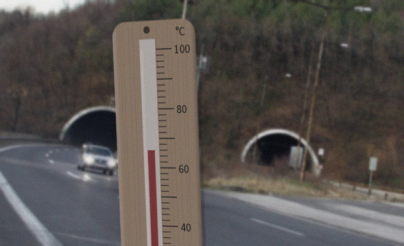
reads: {"value": 66, "unit": "°C"}
